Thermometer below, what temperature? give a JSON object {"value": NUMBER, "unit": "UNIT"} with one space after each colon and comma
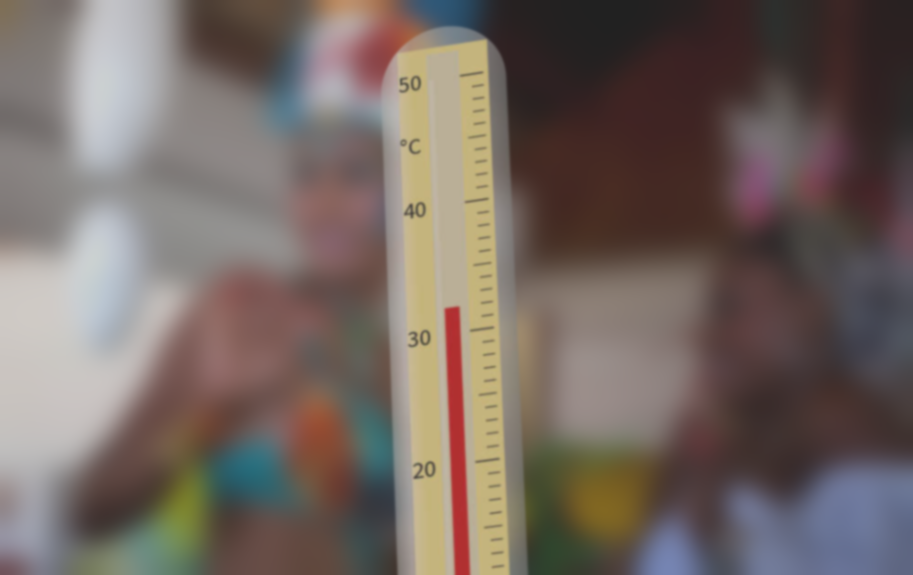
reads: {"value": 32, "unit": "°C"}
